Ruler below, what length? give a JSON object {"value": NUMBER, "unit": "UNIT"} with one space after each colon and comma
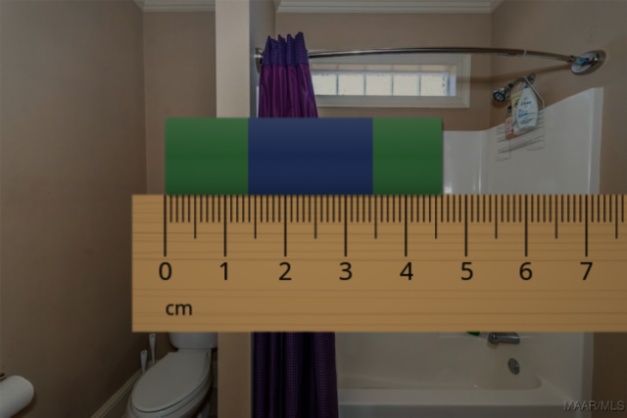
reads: {"value": 4.6, "unit": "cm"}
